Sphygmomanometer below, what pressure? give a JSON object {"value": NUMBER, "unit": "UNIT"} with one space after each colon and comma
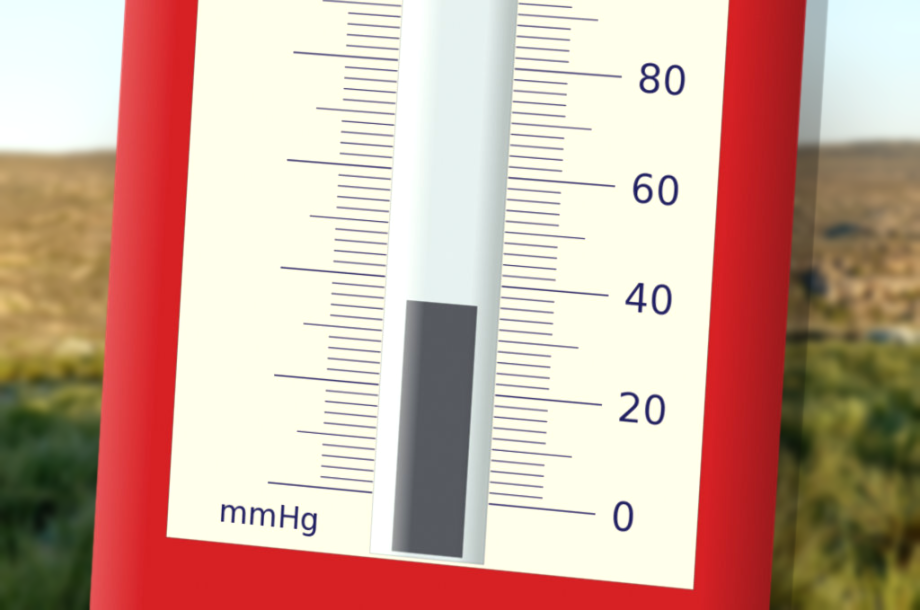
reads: {"value": 36, "unit": "mmHg"}
